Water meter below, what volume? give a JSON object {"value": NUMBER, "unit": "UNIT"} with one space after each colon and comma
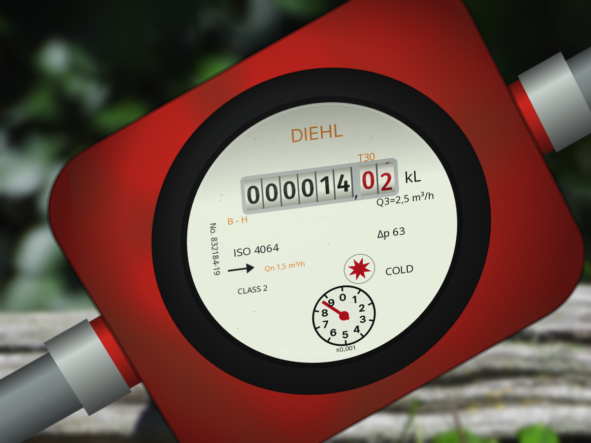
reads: {"value": 14.018, "unit": "kL"}
